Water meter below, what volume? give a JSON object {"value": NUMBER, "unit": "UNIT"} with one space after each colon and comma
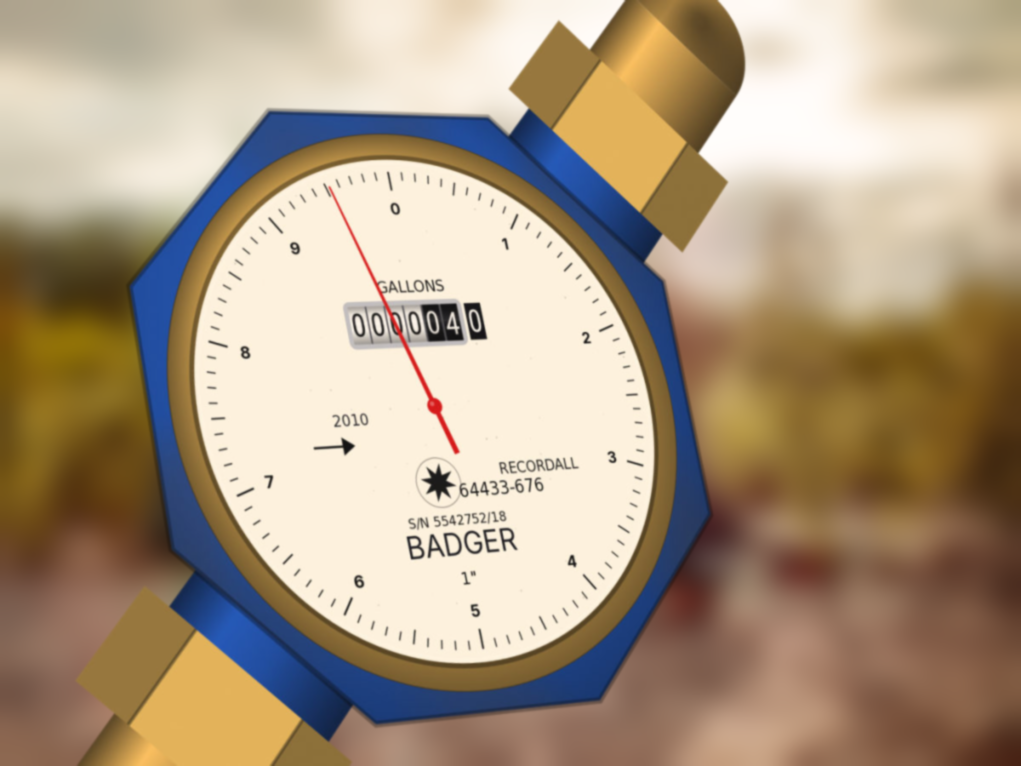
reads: {"value": 39.5, "unit": "gal"}
